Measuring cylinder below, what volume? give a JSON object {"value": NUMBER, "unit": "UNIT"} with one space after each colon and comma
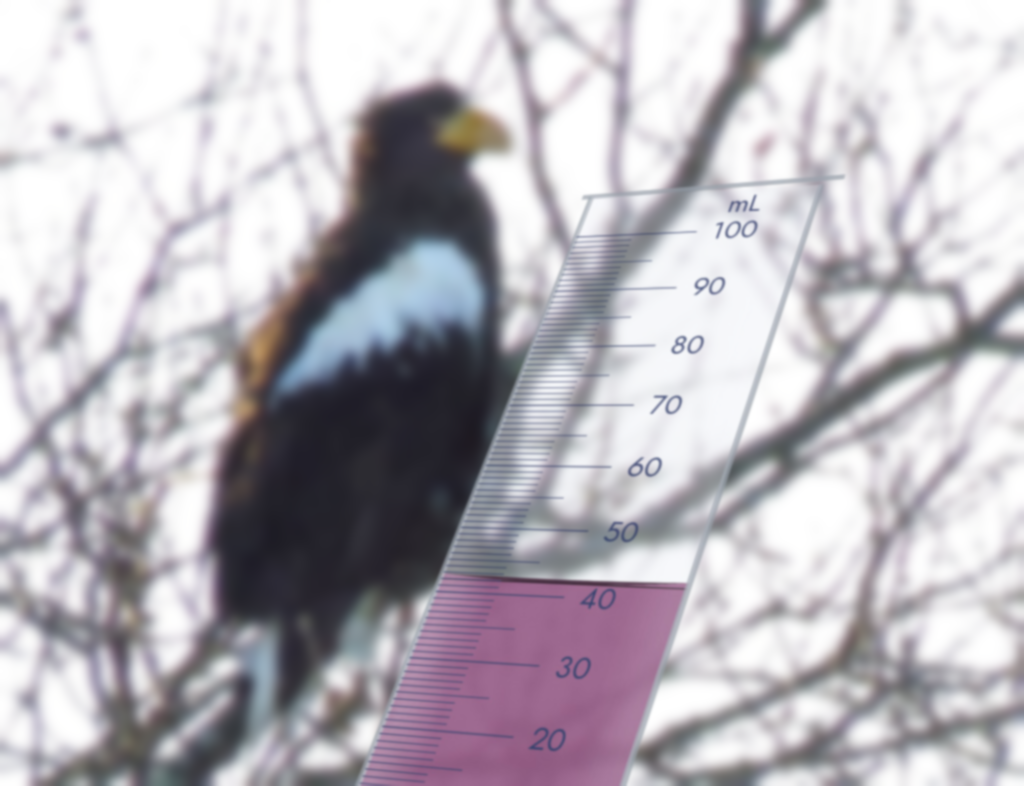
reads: {"value": 42, "unit": "mL"}
